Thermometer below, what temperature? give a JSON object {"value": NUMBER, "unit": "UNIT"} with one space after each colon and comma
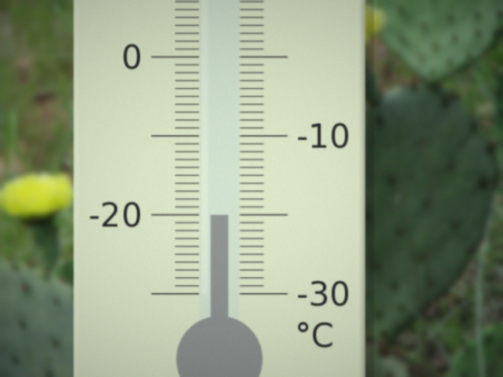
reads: {"value": -20, "unit": "°C"}
